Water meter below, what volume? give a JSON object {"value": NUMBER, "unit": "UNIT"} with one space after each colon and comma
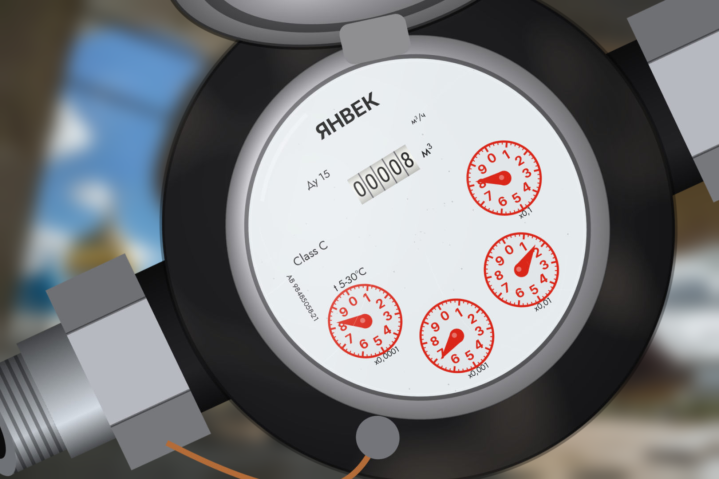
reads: {"value": 8.8168, "unit": "m³"}
